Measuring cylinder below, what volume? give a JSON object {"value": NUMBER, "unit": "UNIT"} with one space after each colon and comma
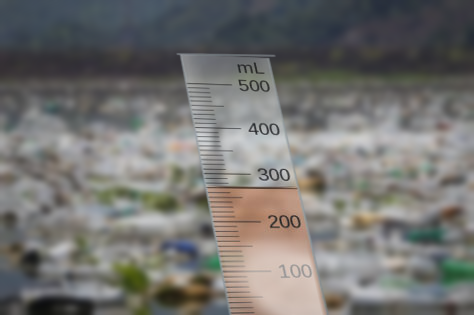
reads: {"value": 270, "unit": "mL"}
